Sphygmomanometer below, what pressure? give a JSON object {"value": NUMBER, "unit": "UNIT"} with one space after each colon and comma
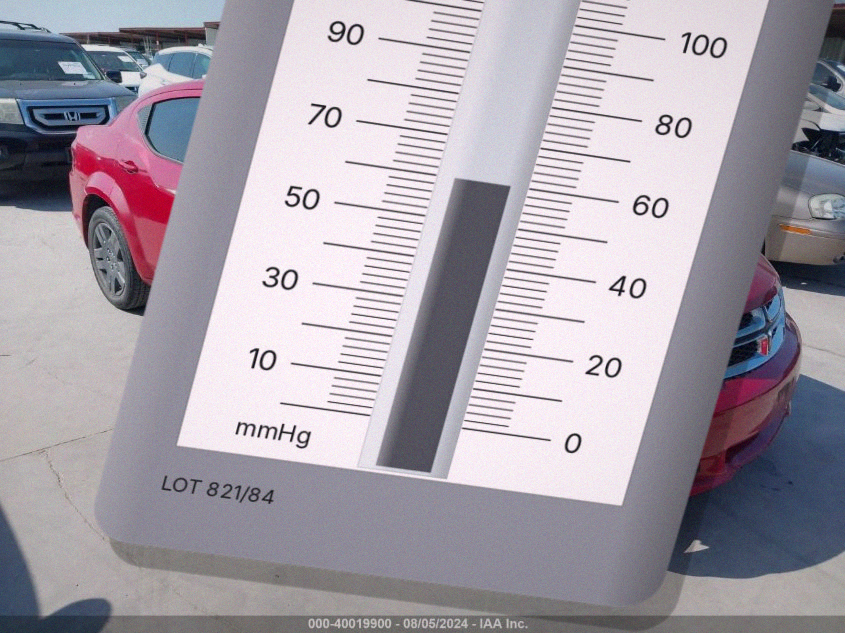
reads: {"value": 60, "unit": "mmHg"}
